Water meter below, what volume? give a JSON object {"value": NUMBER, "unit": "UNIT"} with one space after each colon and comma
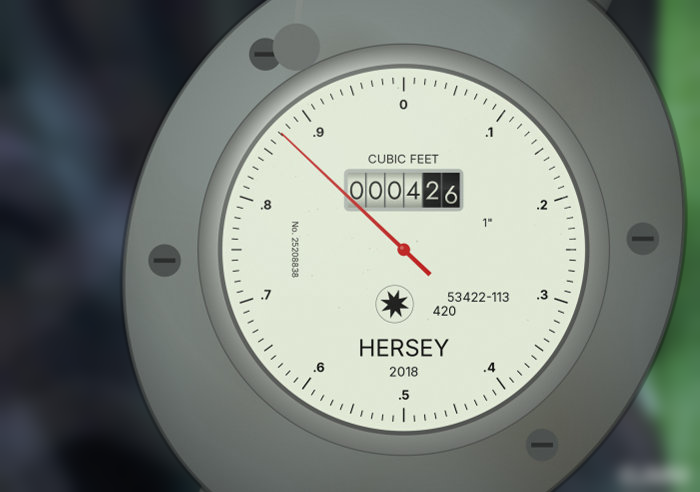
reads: {"value": 425.87, "unit": "ft³"}
